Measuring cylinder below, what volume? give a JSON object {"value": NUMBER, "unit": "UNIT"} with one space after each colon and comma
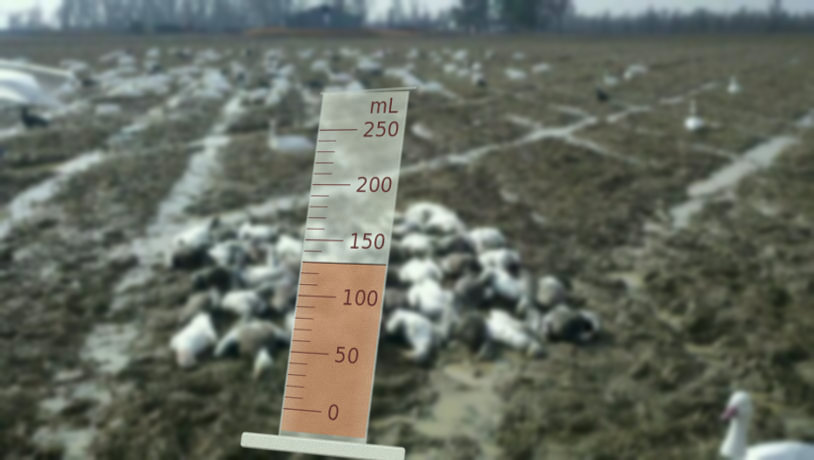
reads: {"value": 130, "unit": "mL"}
